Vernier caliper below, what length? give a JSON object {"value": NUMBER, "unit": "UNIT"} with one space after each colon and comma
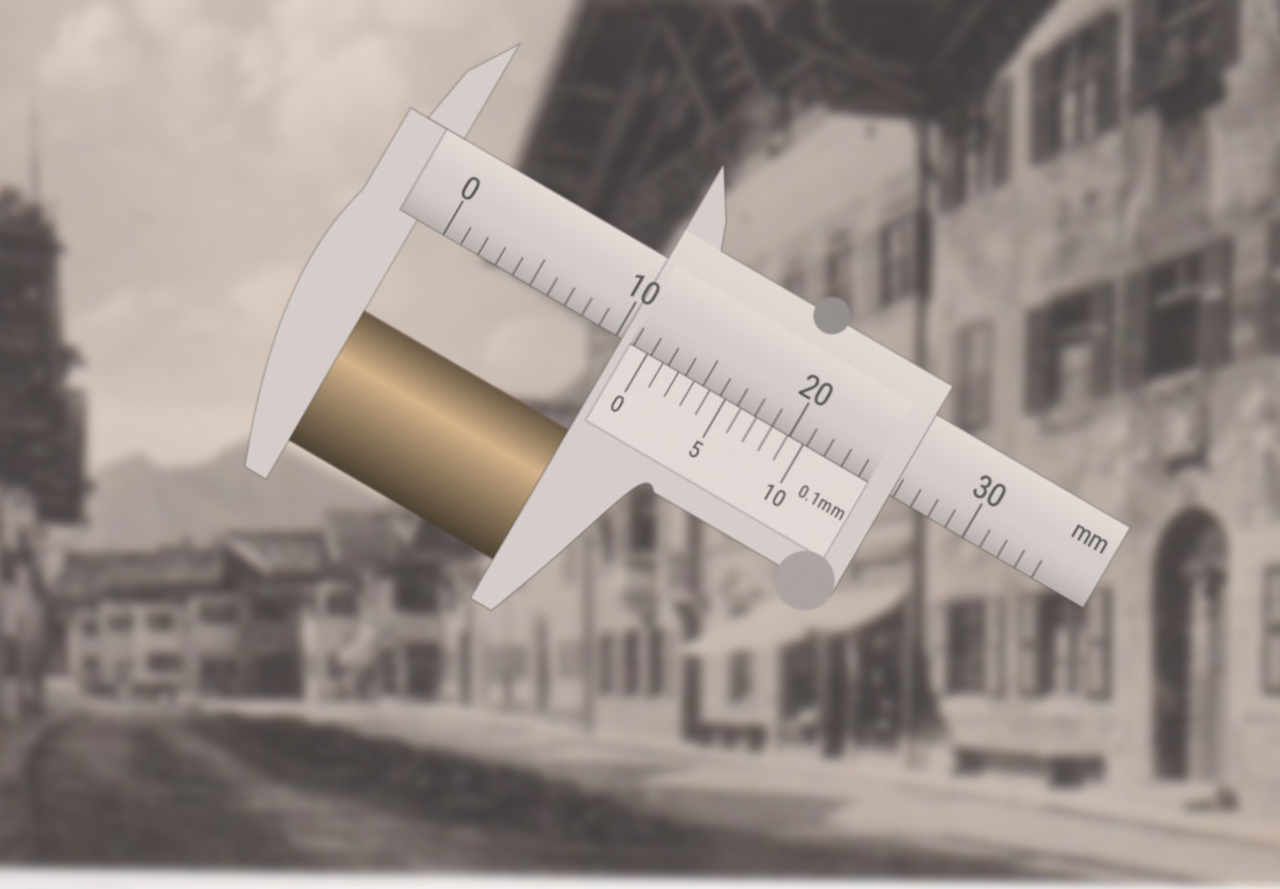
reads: {"value": 11.8, "unit": "mm"}
